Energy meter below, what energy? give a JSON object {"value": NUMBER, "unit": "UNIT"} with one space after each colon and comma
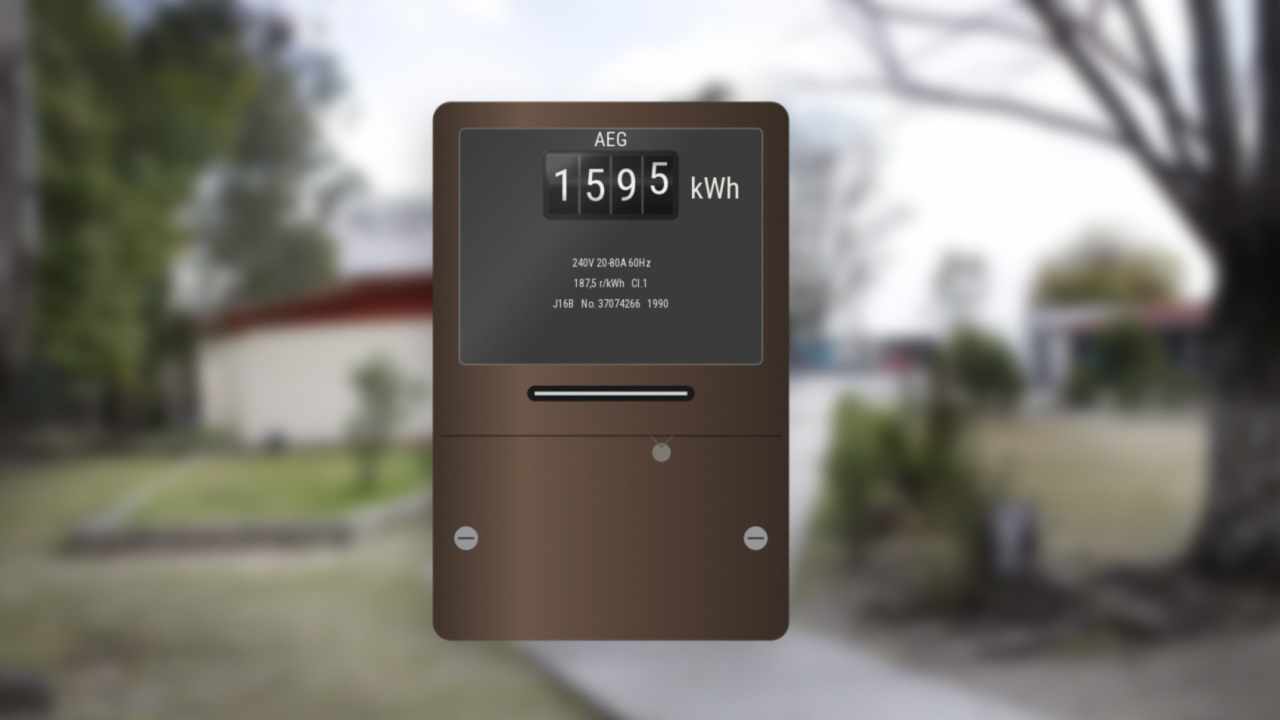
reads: {"value": 1595, "unit": "kWh"}
